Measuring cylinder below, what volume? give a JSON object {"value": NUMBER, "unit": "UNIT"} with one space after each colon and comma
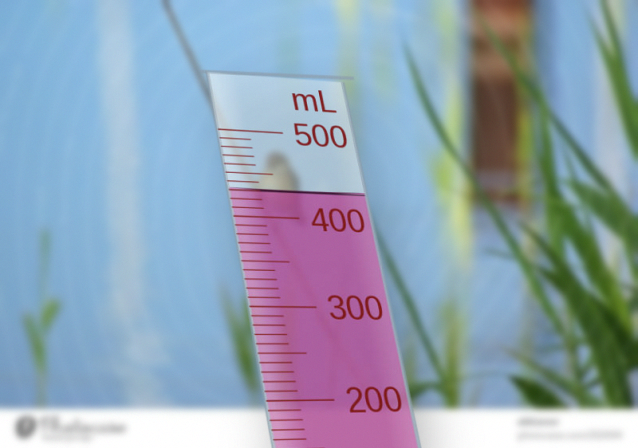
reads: {"value": 430, "unit": "mL"}
